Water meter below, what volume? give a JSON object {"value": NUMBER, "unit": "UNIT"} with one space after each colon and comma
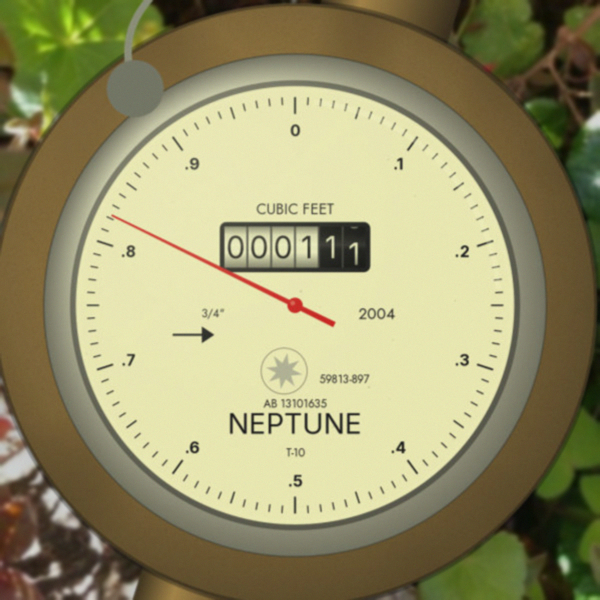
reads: {"value": 110.82, "unit": "ft³"}
